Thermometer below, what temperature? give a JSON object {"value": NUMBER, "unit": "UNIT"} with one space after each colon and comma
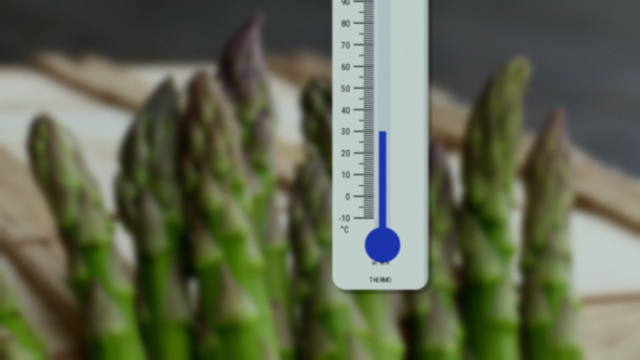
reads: {"value": 30, "unit": "°C"}
